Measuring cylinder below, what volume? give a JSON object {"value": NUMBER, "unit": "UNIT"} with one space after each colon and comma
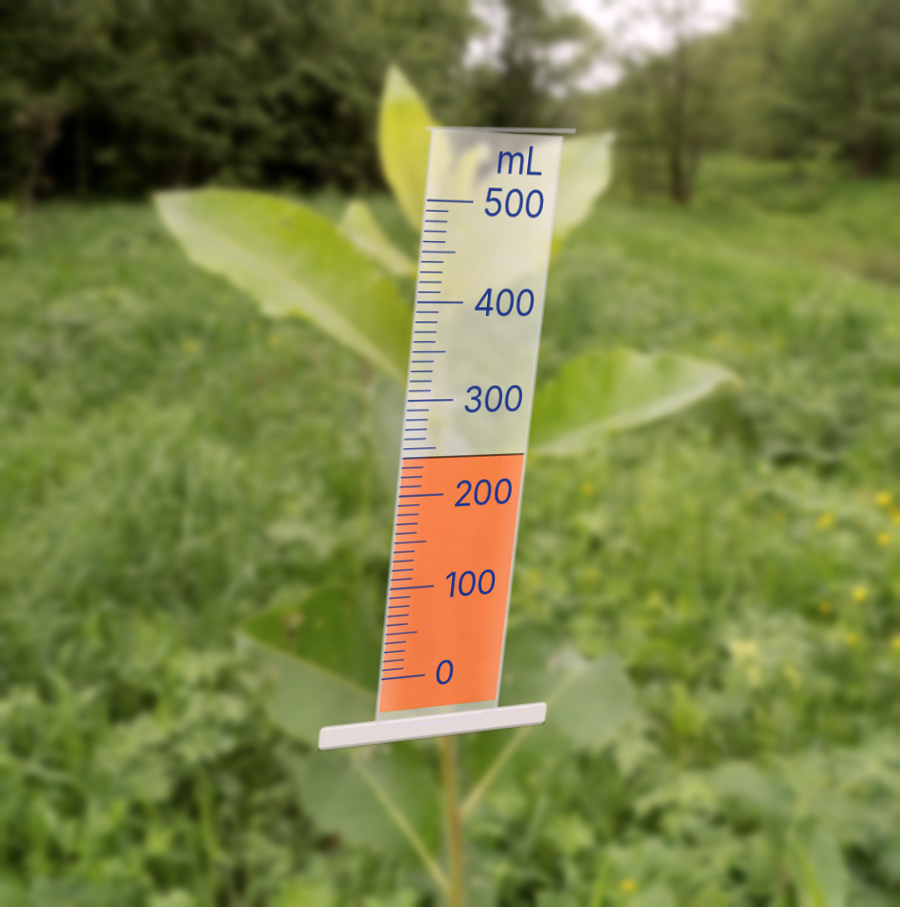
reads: {"value": 240, "unit": "mL"}
